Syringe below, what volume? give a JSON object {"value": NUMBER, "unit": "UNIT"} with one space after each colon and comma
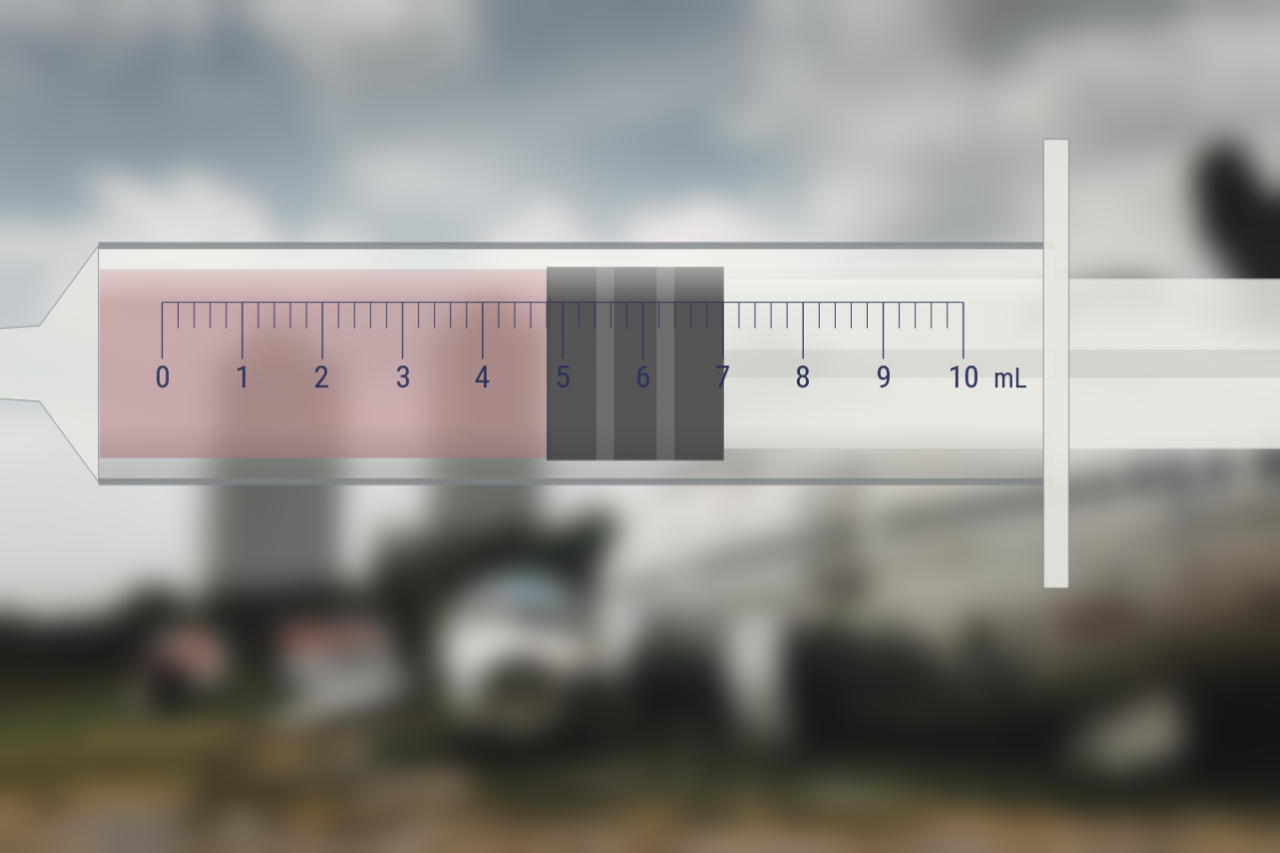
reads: {"value": 4.8, "unit": "mL"}
